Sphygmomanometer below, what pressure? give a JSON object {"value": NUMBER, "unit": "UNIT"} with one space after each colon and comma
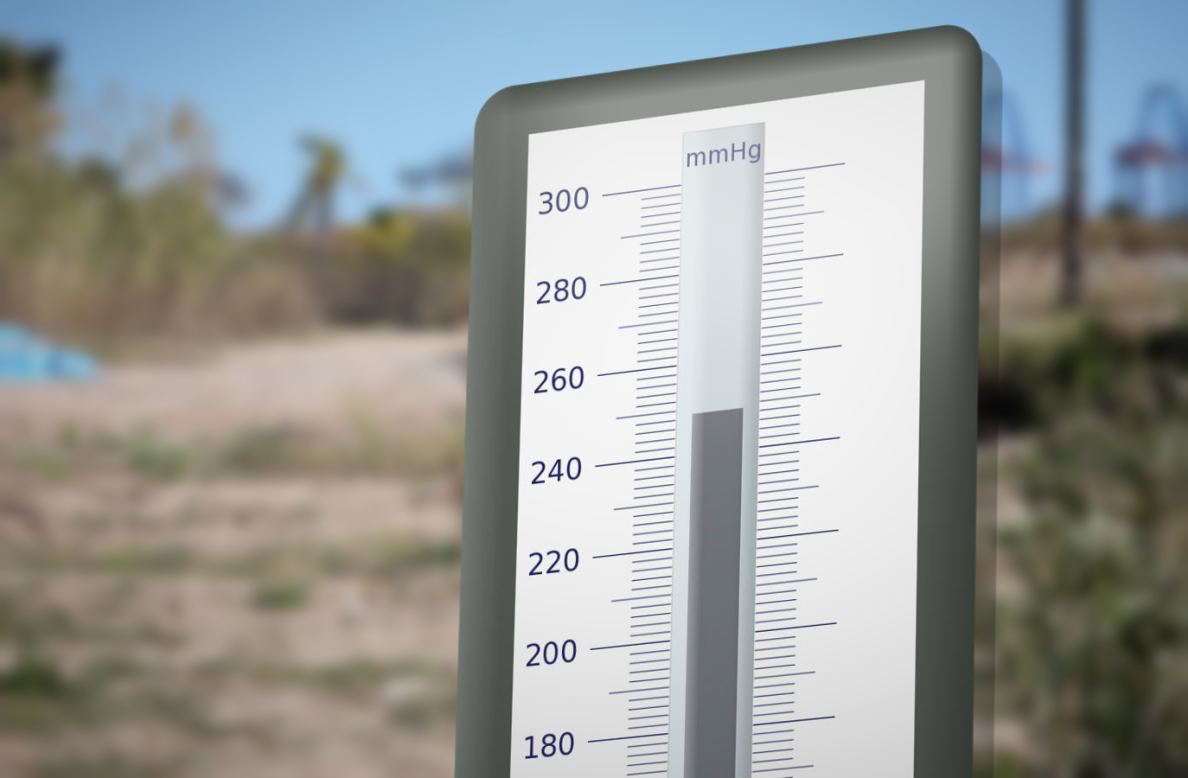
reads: {"value": 249, "unit": "mmHg"}
